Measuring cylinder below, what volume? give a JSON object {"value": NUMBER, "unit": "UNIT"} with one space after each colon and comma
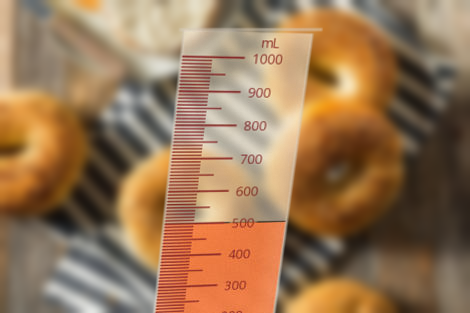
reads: {"value": 500, "unit": "mL"}
